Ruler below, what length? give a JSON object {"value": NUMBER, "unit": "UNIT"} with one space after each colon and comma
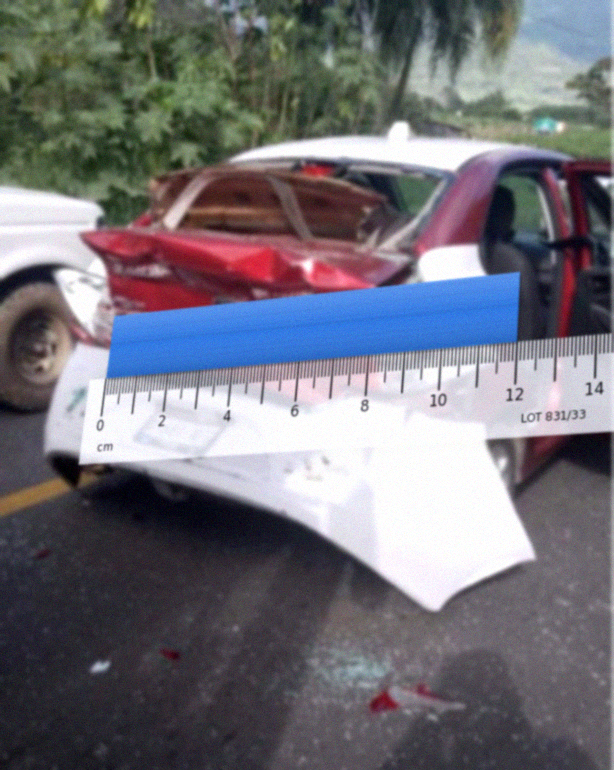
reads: {"value": 12, "unit": "cm"}
